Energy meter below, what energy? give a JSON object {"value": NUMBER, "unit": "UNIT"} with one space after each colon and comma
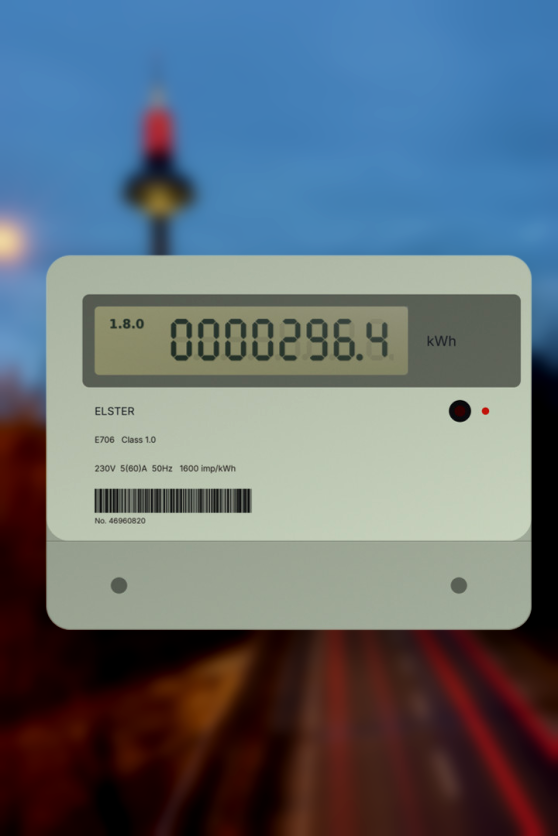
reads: {"value": 296.4, "unit": "kWh"}
